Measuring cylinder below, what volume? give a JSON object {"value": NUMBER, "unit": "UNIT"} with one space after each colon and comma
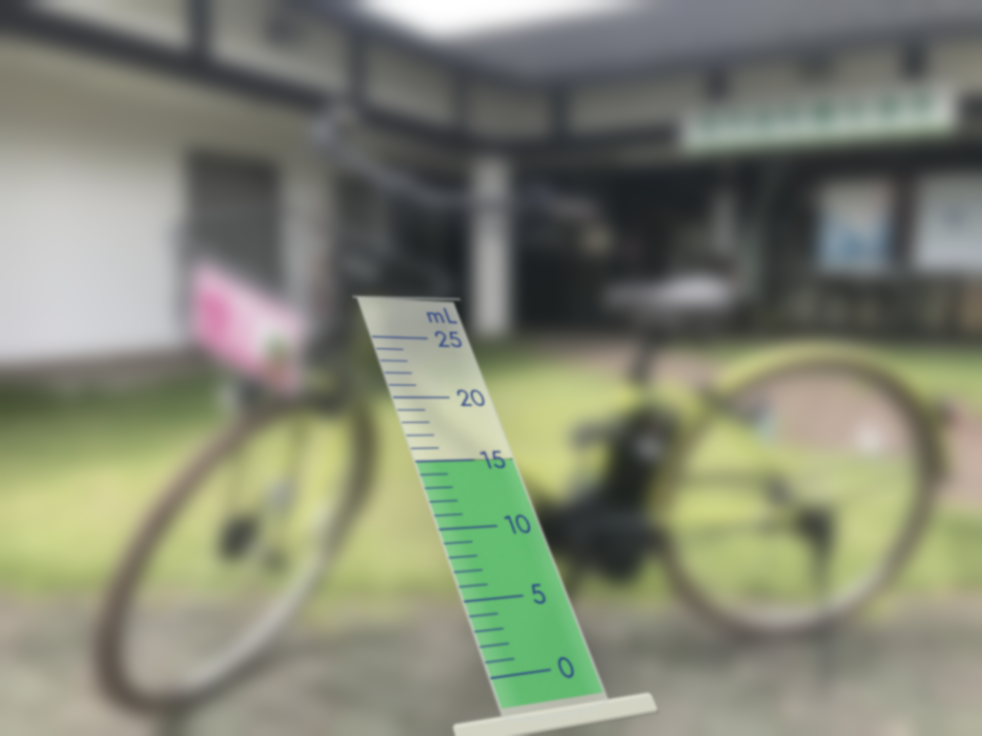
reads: {"value": 15, "unit": "mL"}
